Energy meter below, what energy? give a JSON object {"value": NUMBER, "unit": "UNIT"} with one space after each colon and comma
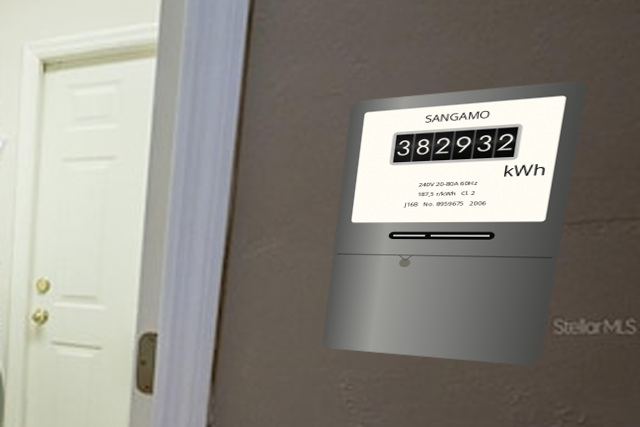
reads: {"value": 382932, "unit": "kWh"}
